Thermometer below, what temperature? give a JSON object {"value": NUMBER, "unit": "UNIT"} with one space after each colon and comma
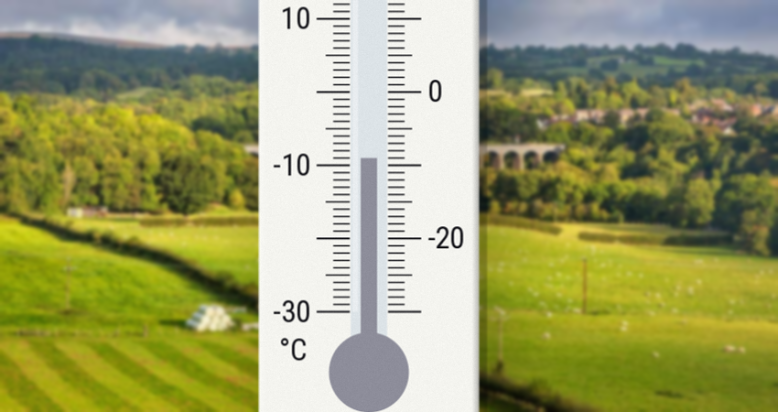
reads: {"value": -9, "unit": "°C"}
